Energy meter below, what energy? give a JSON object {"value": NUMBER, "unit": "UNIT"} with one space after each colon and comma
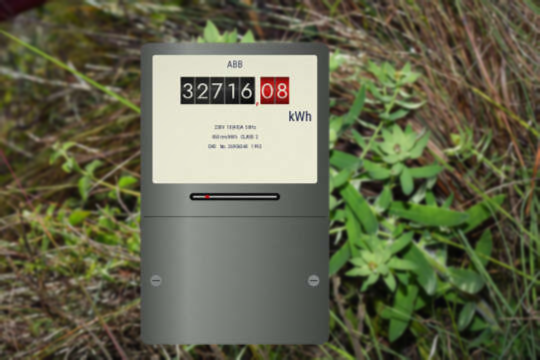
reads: {"value": 32716.08, "unit": "kWh"}
